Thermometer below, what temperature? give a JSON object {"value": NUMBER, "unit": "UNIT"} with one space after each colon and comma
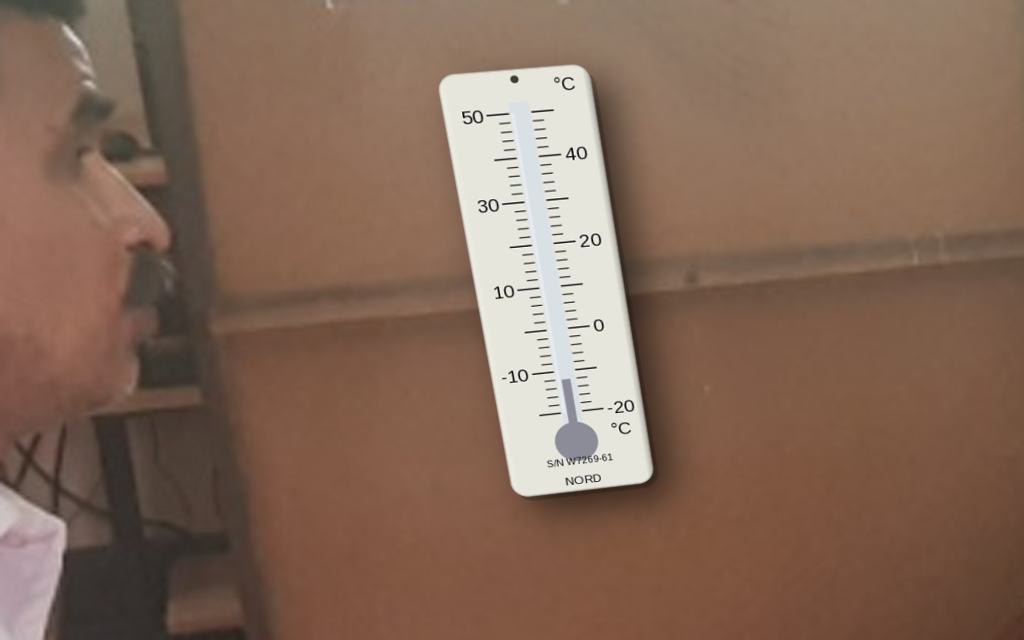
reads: {"value": -12, "unit": "°C"}
